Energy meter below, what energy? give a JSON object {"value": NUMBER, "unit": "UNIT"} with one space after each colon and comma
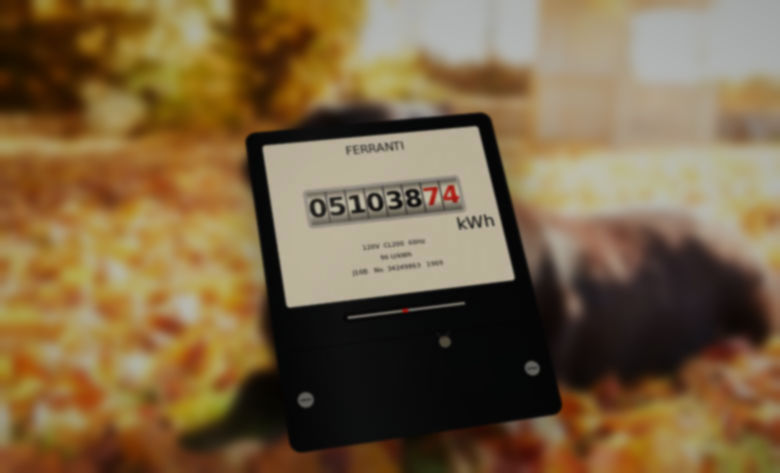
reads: {"value": 51038.74, "unit": "kWh"}
